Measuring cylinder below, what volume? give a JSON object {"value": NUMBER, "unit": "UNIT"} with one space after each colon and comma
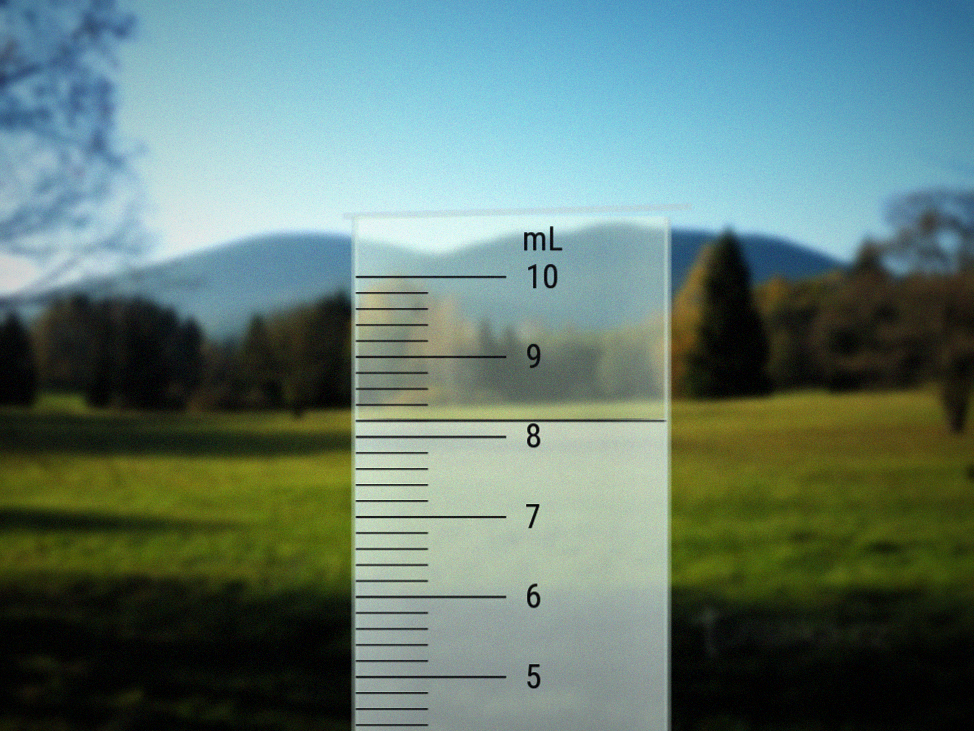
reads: {"value": 8.2, "unit": "mL"}
